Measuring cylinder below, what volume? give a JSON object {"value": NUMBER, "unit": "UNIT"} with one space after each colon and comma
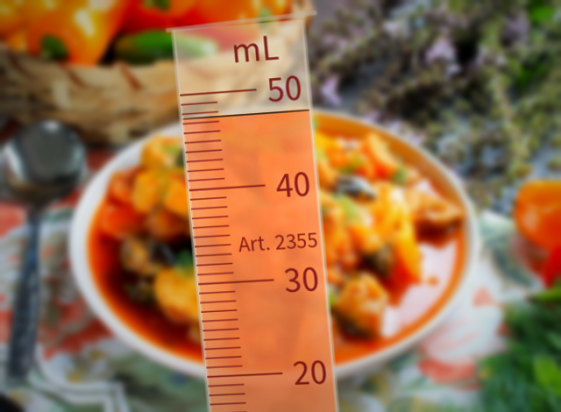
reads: {"value": 47.5, "unit": "mL"}
